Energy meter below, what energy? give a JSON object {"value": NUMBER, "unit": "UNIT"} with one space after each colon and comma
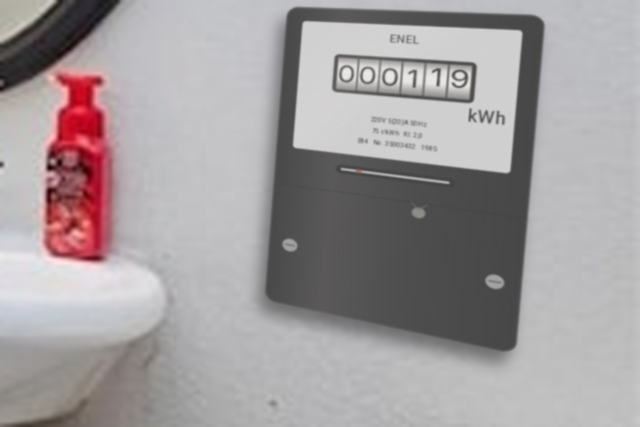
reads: {"value": 119, "unit": "kWh"}
